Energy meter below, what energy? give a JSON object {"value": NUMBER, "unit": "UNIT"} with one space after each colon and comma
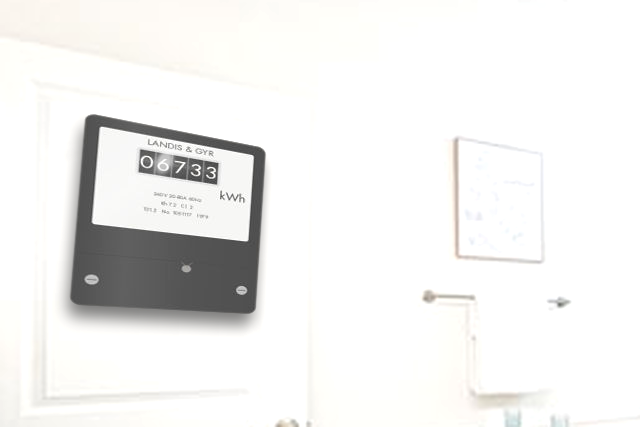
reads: {"value": 6733, "unit": "kWh"}
